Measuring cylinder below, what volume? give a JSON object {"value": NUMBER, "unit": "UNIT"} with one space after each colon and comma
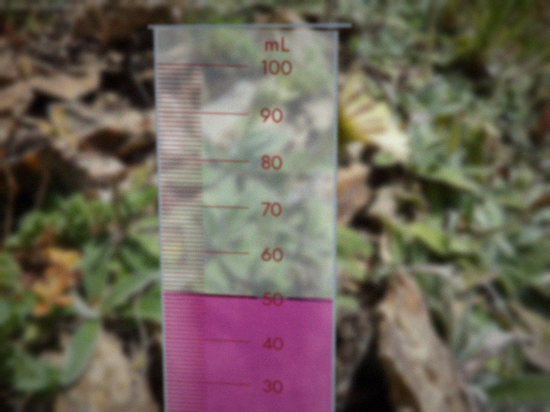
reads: {"value": 50, "unit": "mL"}
